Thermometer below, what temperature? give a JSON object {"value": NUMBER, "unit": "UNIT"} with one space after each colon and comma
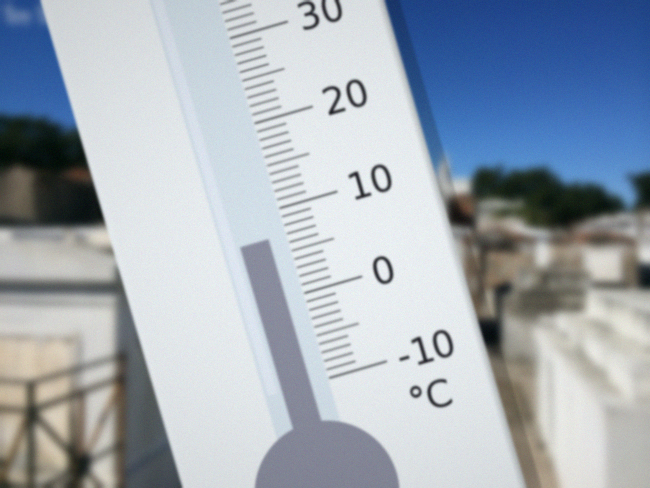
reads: {"value": 7, "unit": "°C"}
